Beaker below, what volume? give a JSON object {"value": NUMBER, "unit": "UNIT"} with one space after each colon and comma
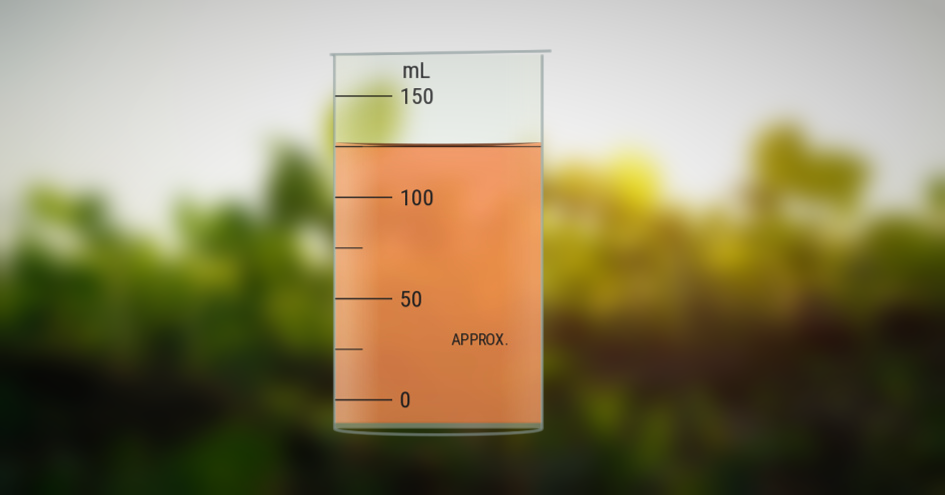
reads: {"value": 125, "unit": "mL"}
